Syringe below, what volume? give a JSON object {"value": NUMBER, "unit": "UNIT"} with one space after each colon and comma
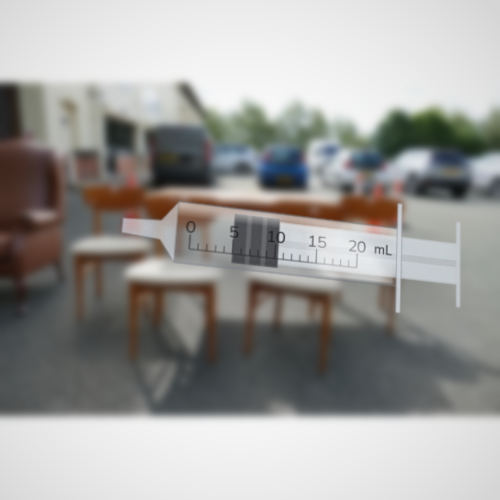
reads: {"value": 5, "unit": "mL"}
